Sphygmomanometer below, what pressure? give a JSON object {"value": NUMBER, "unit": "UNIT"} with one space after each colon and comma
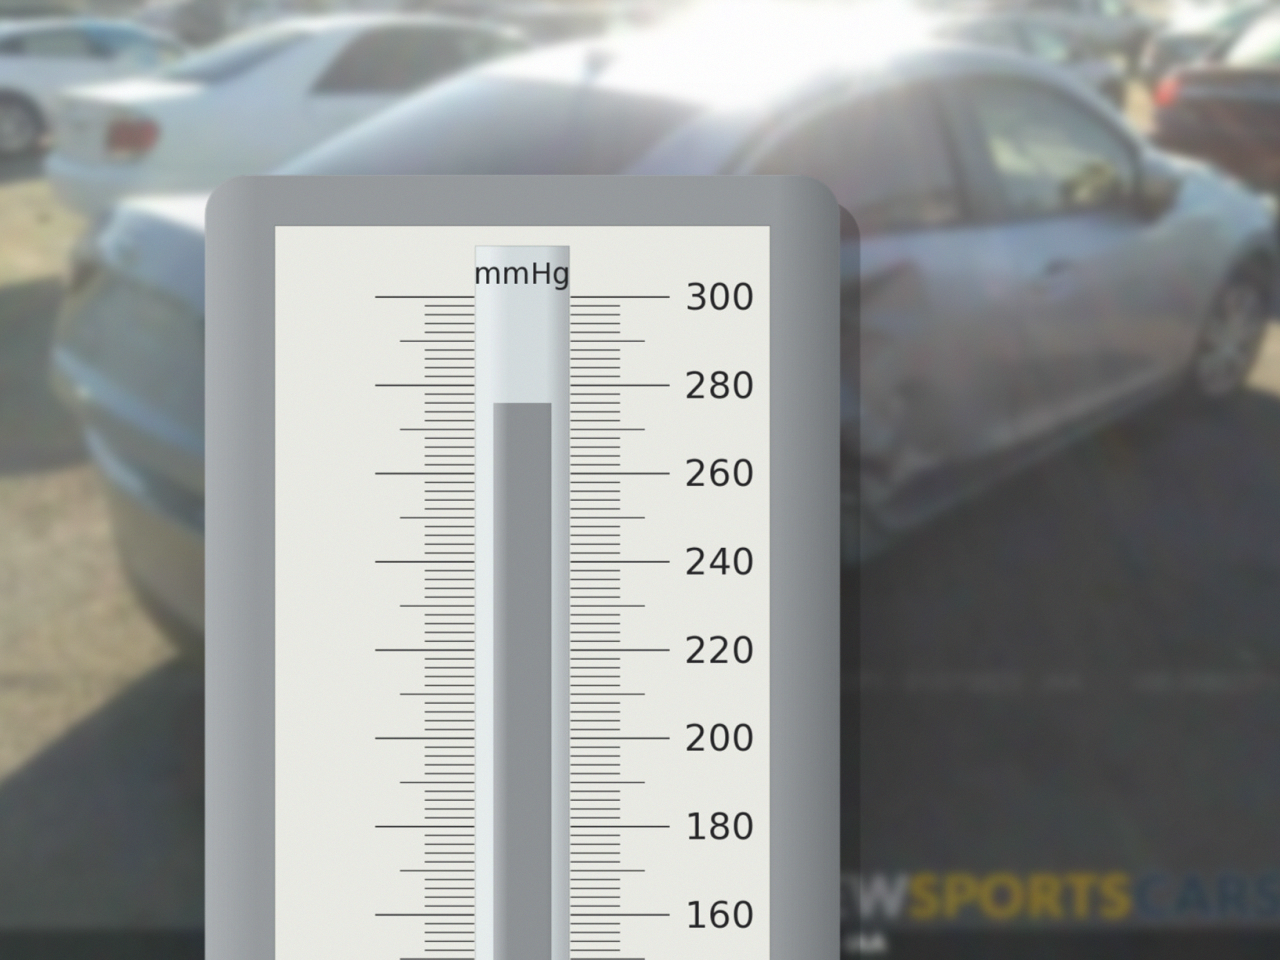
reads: {"value": 276, "unit": "mmHg"}
